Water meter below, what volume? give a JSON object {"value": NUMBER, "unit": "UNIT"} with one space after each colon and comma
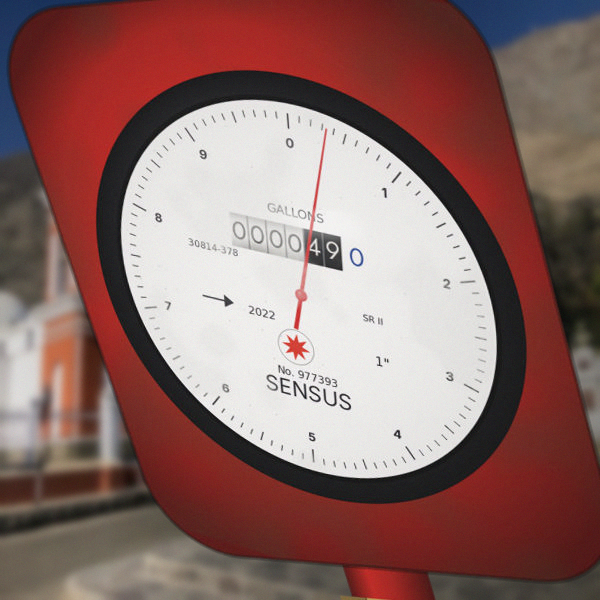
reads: {"value": 490.3, "unit": "gal"}
